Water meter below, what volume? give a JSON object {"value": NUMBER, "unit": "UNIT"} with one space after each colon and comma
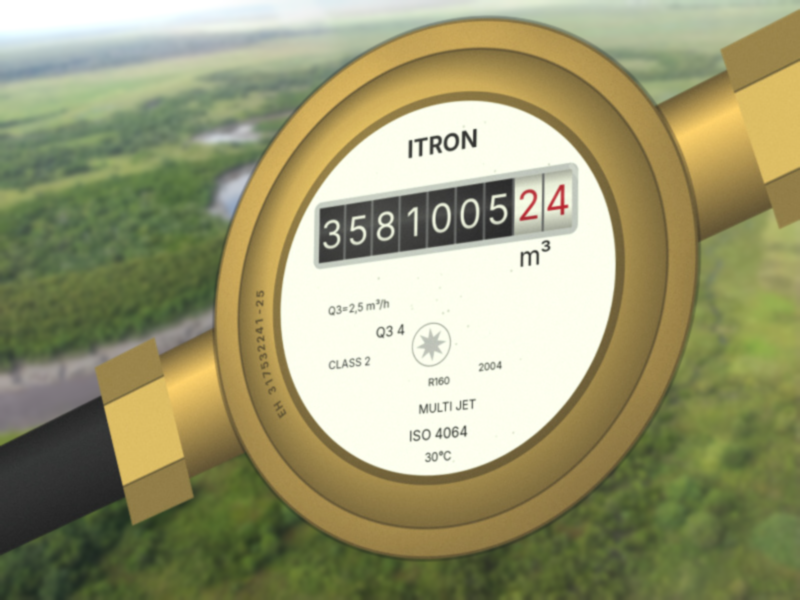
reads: {"value": 3581005.24, "unit": "m³"}
